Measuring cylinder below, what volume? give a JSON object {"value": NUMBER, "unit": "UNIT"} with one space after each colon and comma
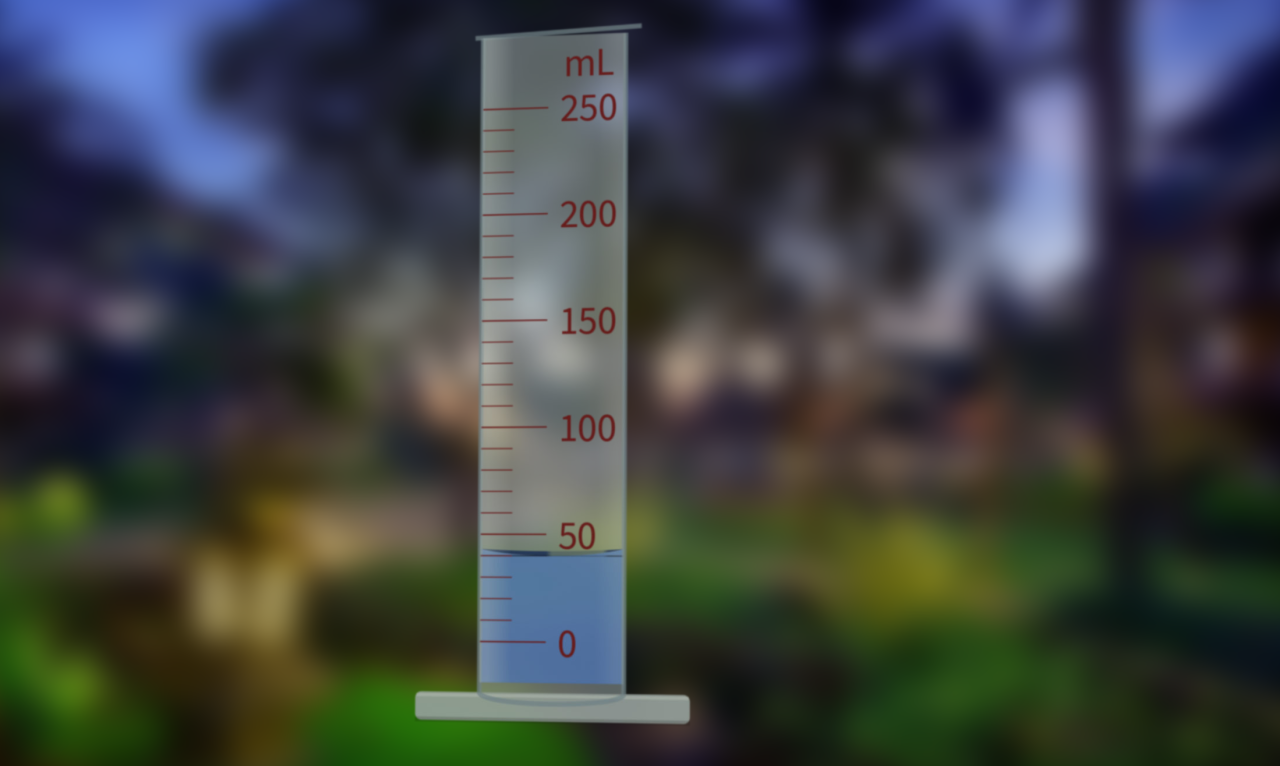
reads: {"value": 40, "unit": "mL"}
